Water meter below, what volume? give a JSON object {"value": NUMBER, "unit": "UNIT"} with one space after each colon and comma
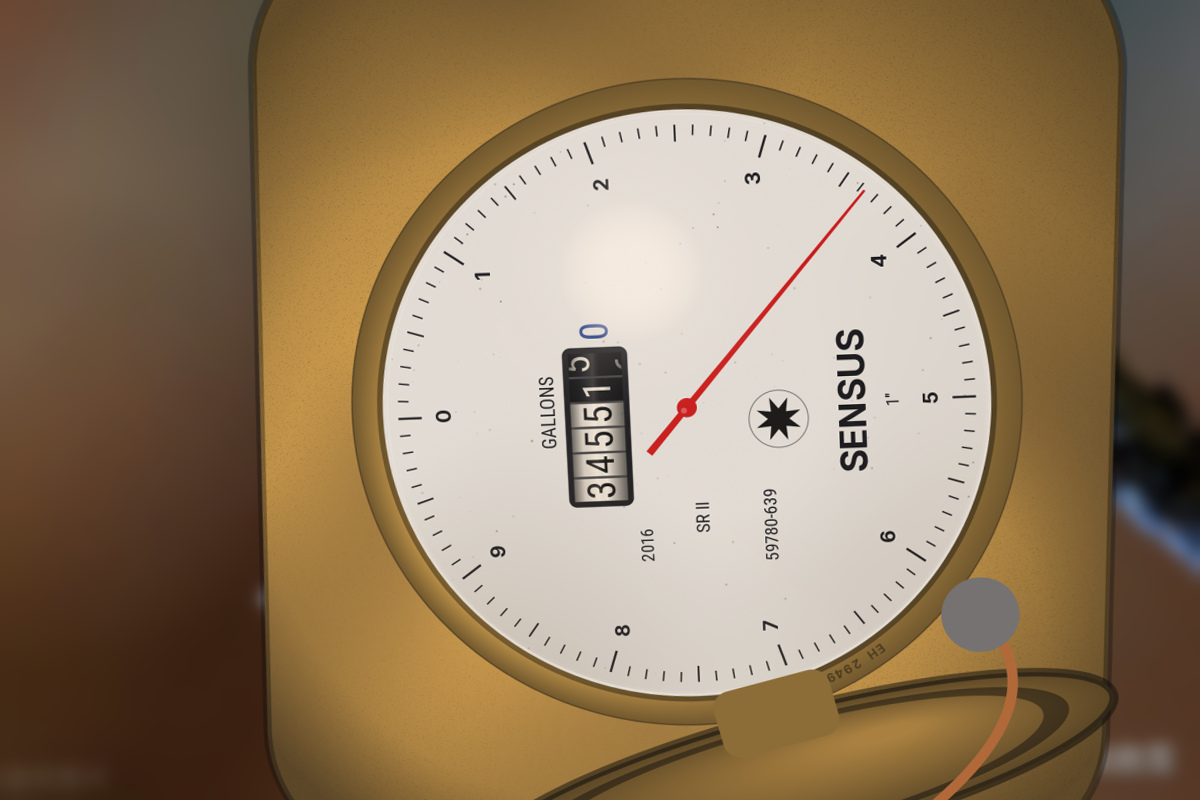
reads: {"value": 3455153.6, "unit": "gal"}
